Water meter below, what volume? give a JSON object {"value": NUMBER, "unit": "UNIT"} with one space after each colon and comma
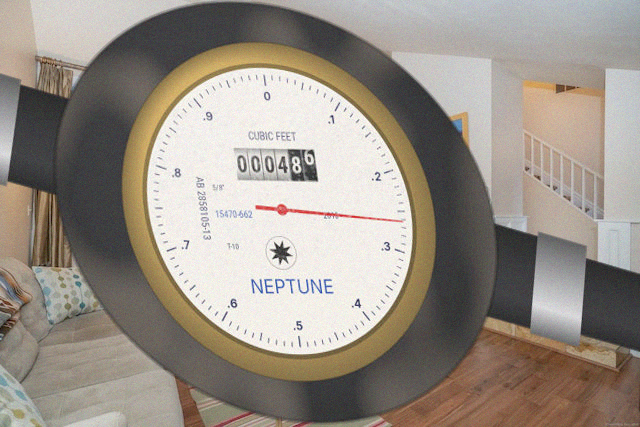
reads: {"value": 486.26, "unit": "ft³"}
